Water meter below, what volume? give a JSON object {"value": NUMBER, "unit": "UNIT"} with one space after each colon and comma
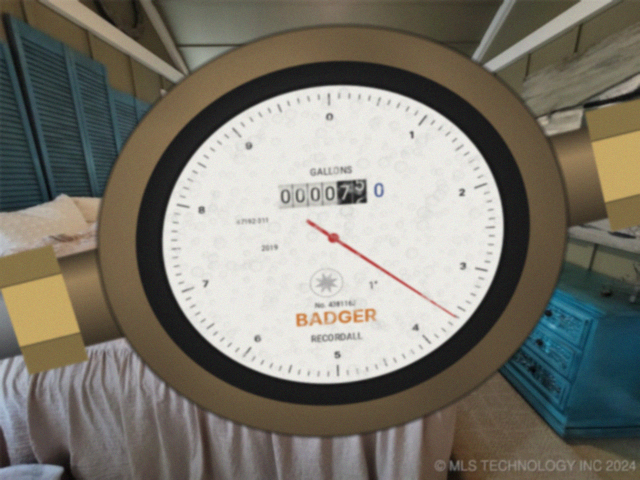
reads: {"value": 753.6, "unit": "gal"}
